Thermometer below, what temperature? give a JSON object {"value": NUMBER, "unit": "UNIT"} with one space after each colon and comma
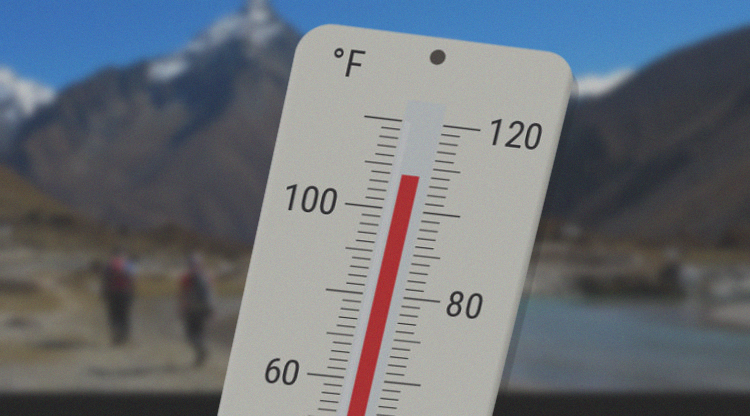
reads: {"value": 108, "unit": "°F"}
